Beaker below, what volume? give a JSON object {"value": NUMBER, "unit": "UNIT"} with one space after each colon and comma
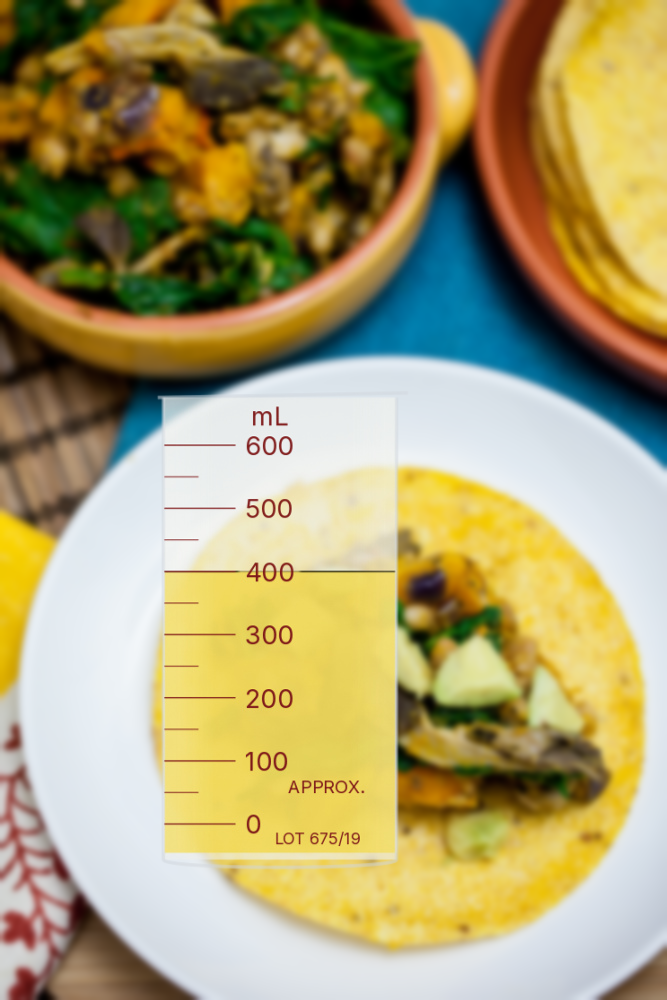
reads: {"value": 400, "unit": "mL"}
